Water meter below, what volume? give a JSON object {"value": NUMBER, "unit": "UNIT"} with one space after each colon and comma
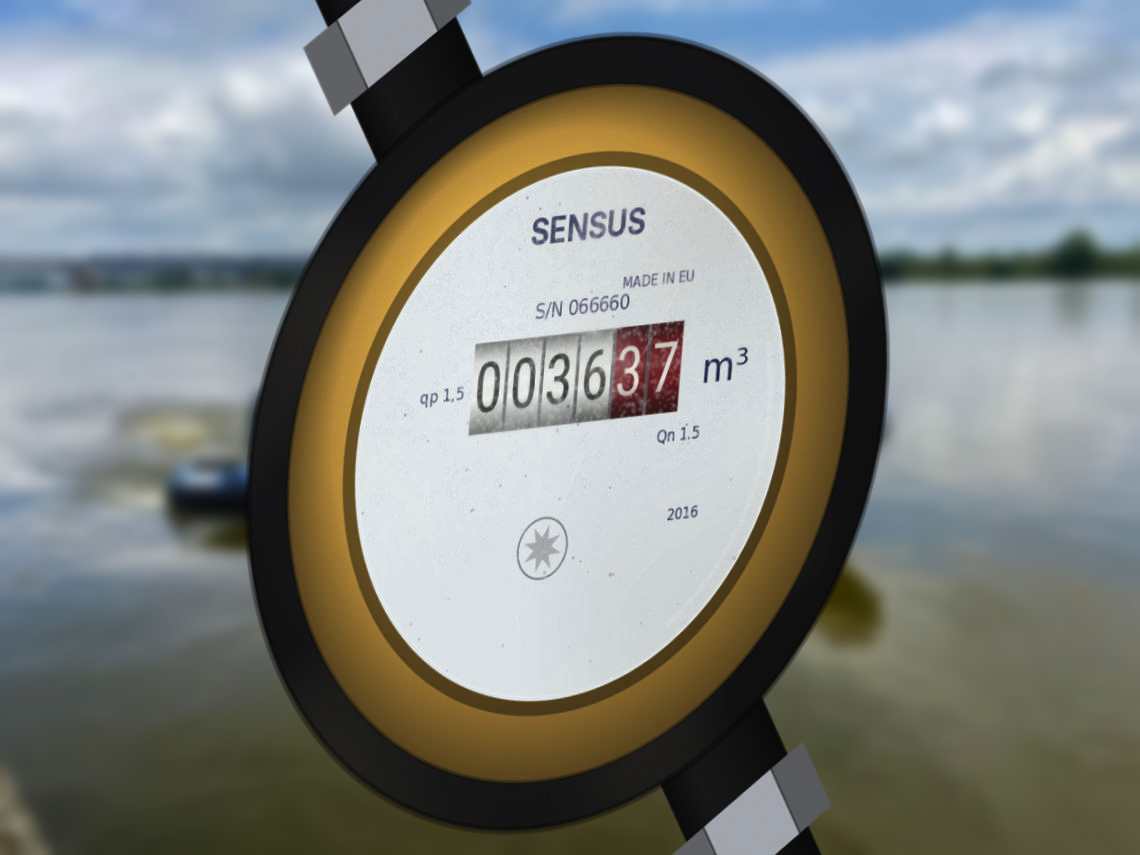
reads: {"value": 36.37, "unit": "m³"}
